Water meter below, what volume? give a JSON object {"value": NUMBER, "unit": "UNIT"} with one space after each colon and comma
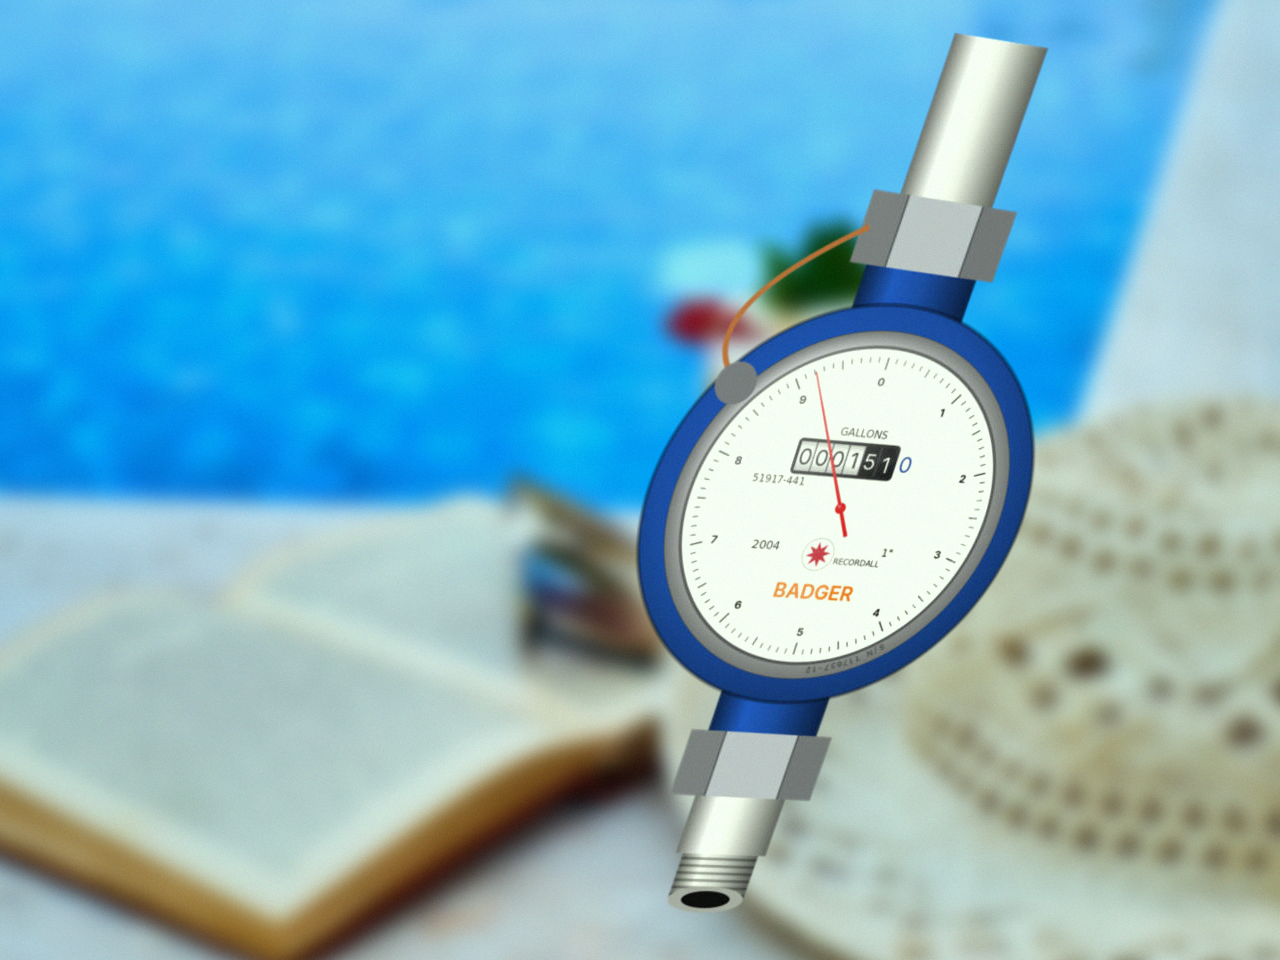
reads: {"value": 1509.2, "unit": "gal"}
